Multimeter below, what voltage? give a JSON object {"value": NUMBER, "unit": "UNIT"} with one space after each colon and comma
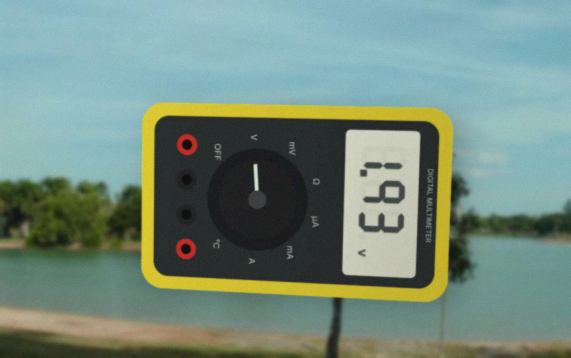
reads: {"value": 1.93, "unit": "V"}
